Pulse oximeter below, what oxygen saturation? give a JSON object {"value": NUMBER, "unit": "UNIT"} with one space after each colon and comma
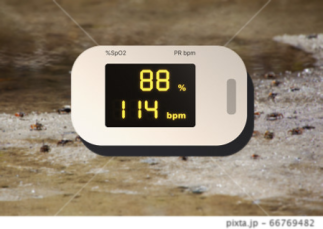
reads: {"value": 88, "unit": "%"}
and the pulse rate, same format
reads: {"value": 114, "unit": "bpm"}
